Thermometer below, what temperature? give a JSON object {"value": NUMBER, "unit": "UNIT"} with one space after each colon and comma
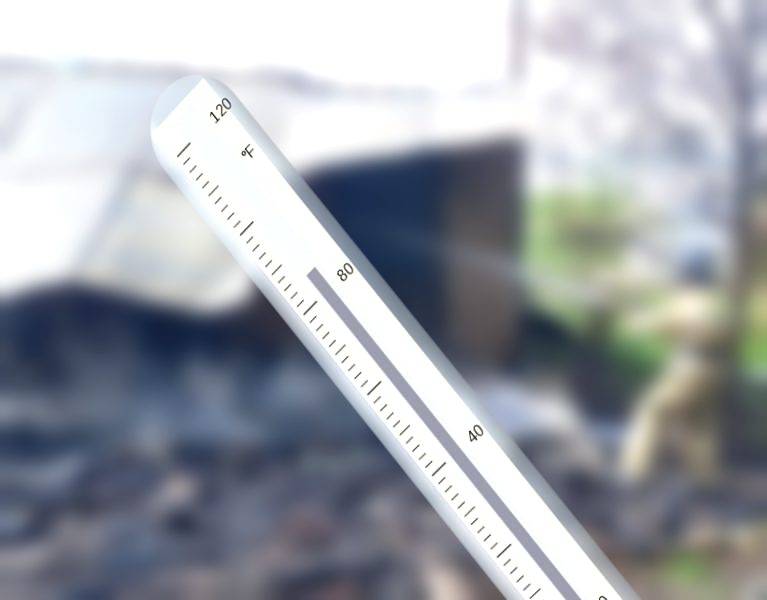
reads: {"value": 85, "unit": "°F"}
